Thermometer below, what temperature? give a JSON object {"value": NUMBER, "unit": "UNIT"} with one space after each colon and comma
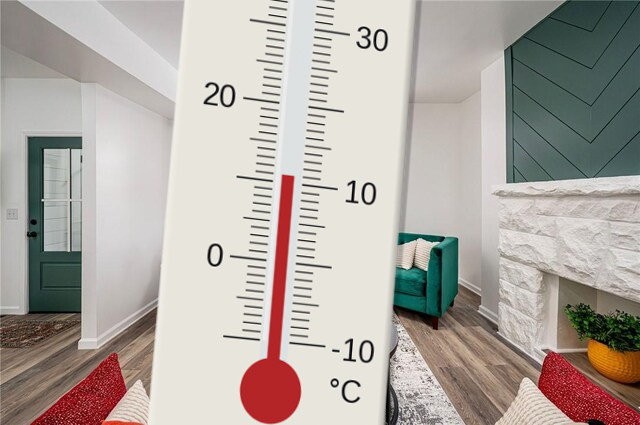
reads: {"value": 11, "unit": "°C"}
